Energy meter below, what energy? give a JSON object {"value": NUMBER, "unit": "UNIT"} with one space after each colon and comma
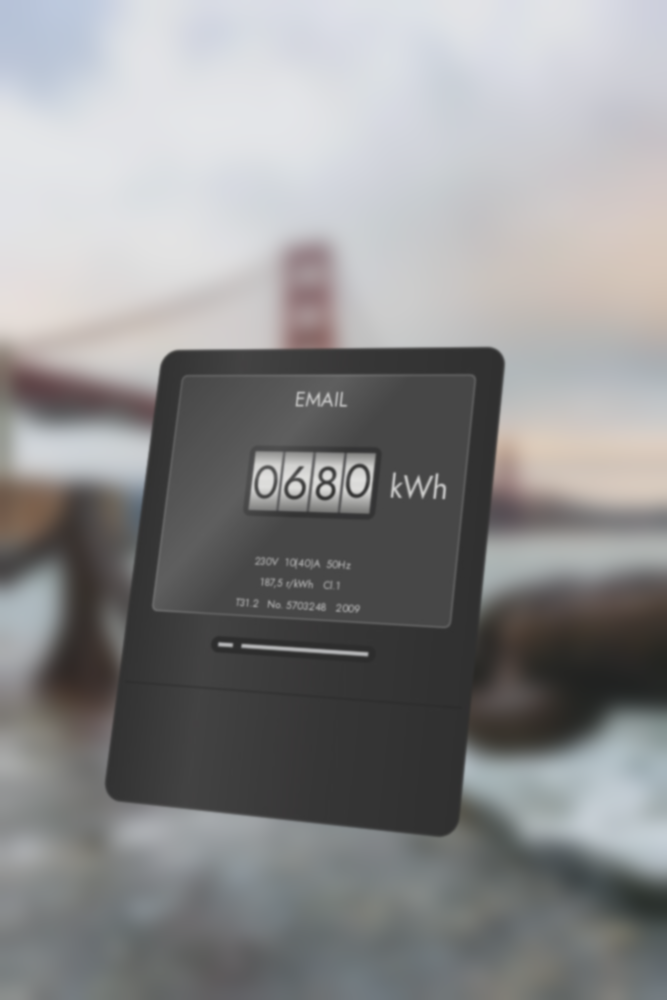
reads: {"value": 680, "unit": "kWh"}
